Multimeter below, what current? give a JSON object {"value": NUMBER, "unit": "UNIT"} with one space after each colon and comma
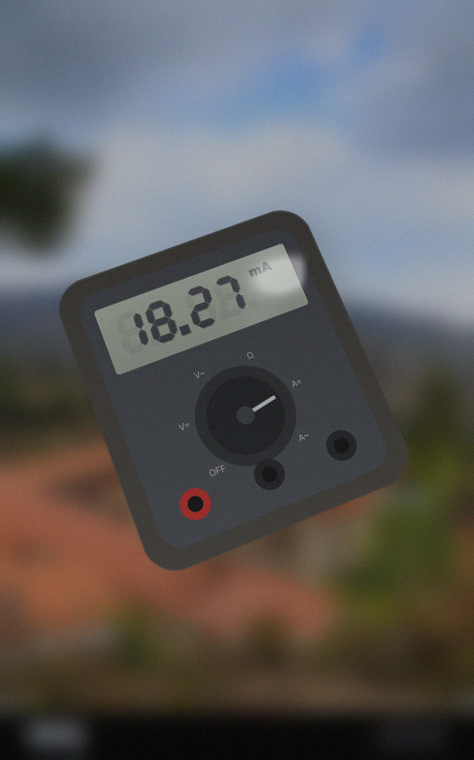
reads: {"value": 18.27, "unit": "mA"}
